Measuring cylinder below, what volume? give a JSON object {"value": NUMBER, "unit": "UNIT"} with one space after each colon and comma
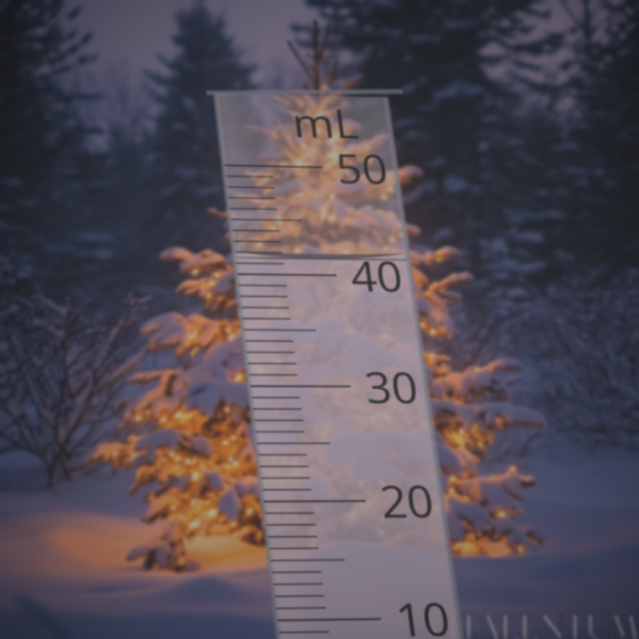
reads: {"value": 41.5, "unit": "mL"}
